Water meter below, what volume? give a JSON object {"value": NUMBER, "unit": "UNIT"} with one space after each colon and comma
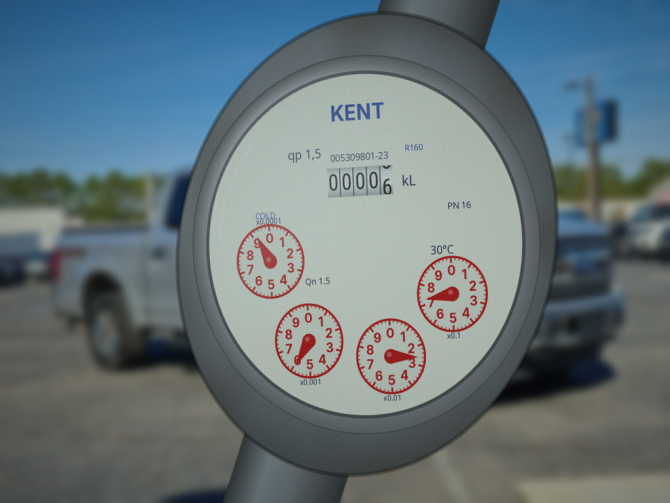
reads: {"value": 5.7259, "unit": "kL"}
